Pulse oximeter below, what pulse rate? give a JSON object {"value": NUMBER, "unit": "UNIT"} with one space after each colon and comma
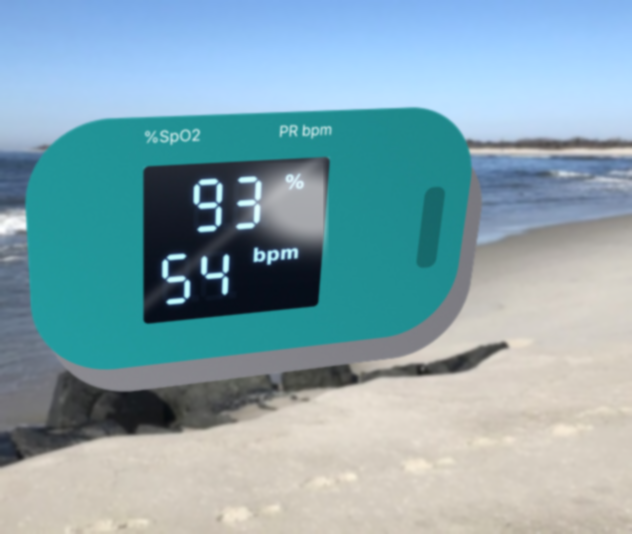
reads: {"value": 54, "unit": "bpm"}
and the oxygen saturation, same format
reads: {"value": 93, "unit": "%"}
